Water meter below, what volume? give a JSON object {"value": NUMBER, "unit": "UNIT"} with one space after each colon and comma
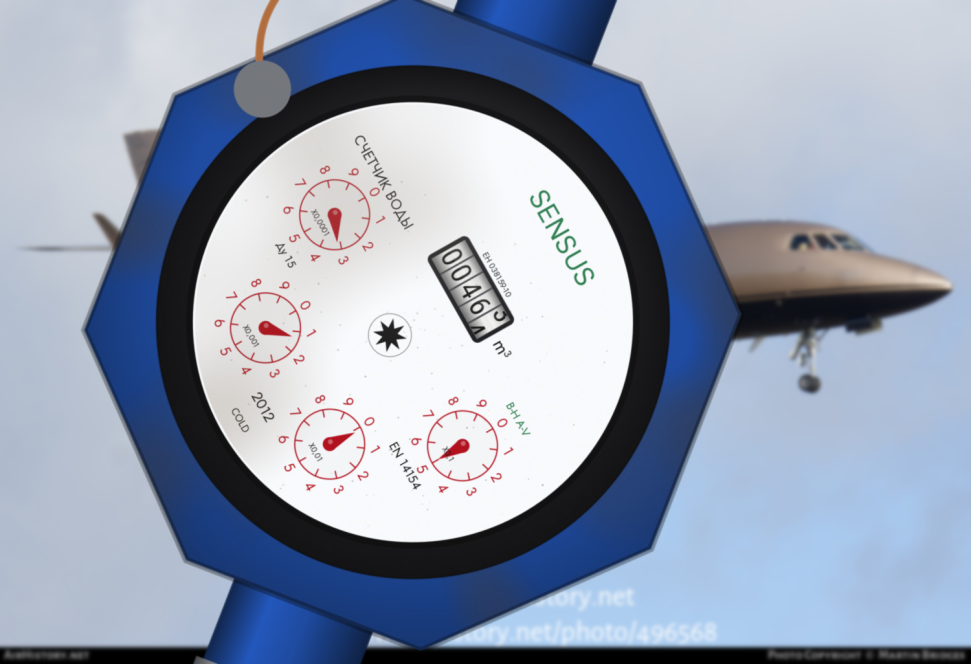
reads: {"value": 463.5013, "unit": "m³"}
